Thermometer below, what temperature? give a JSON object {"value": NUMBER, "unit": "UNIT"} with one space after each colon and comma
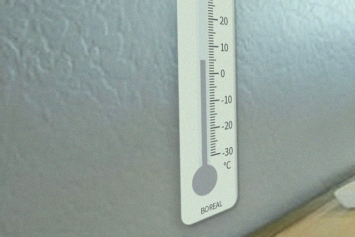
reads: {"value": 5, "unit": "°C"}
